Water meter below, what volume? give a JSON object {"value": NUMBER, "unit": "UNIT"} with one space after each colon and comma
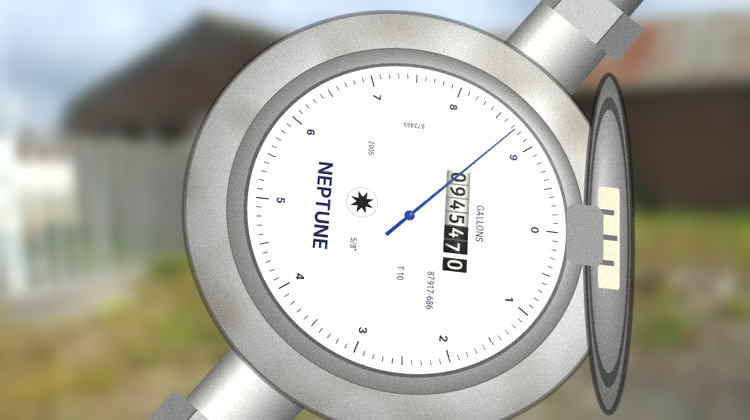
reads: {"value": 945468.7, "unit": "gal"}
